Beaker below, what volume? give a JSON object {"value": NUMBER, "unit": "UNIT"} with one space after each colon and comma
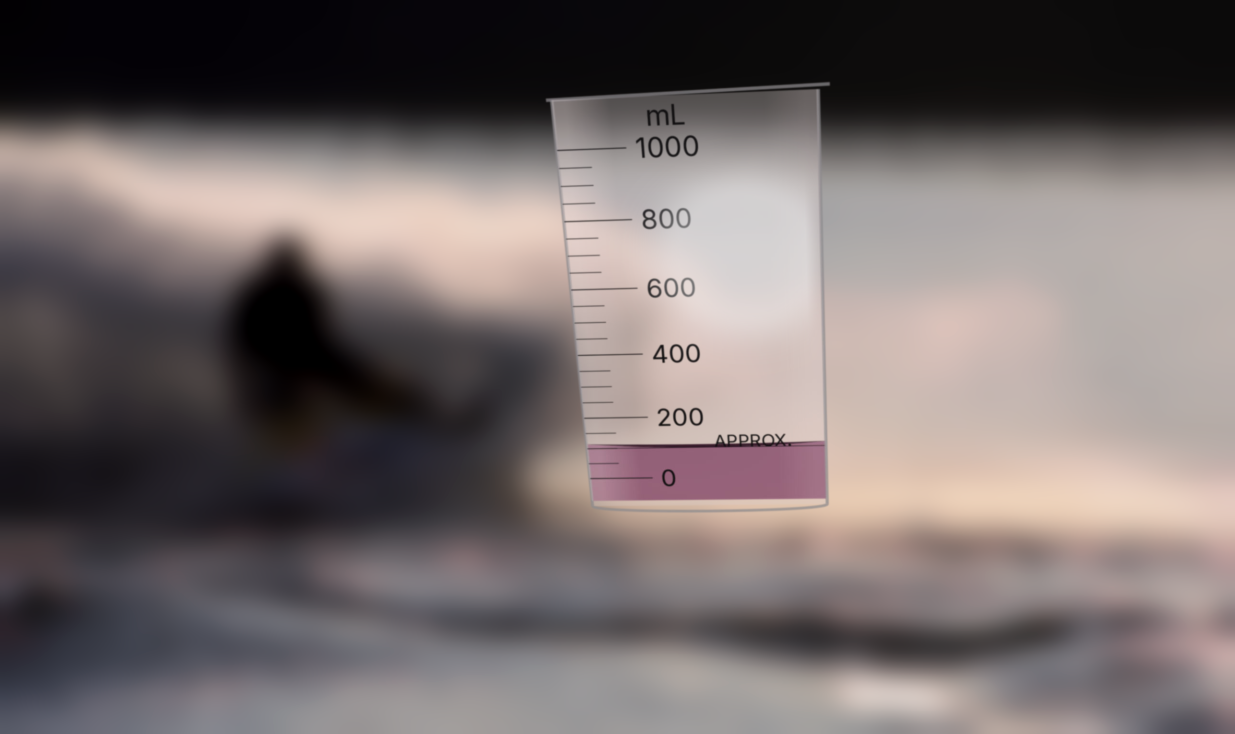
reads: {"value": 100, "unit": "mL"}
